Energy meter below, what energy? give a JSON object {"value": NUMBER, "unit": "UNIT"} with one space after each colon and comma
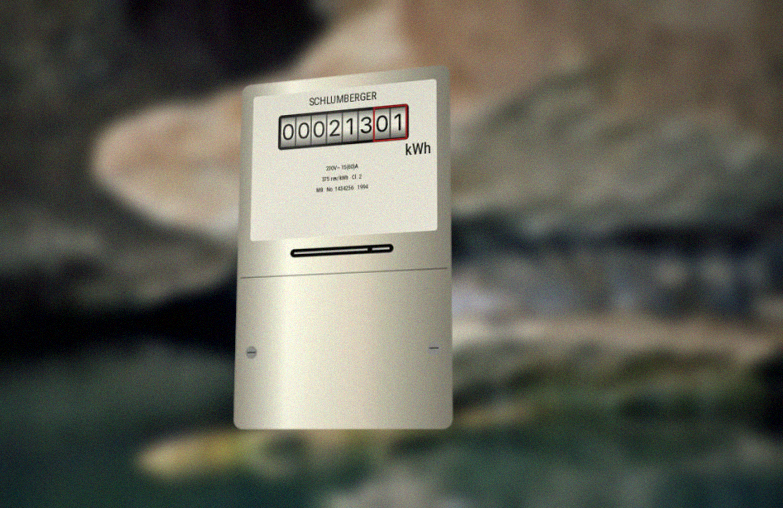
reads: {"value": 213.01, "unit": "kWh"}
